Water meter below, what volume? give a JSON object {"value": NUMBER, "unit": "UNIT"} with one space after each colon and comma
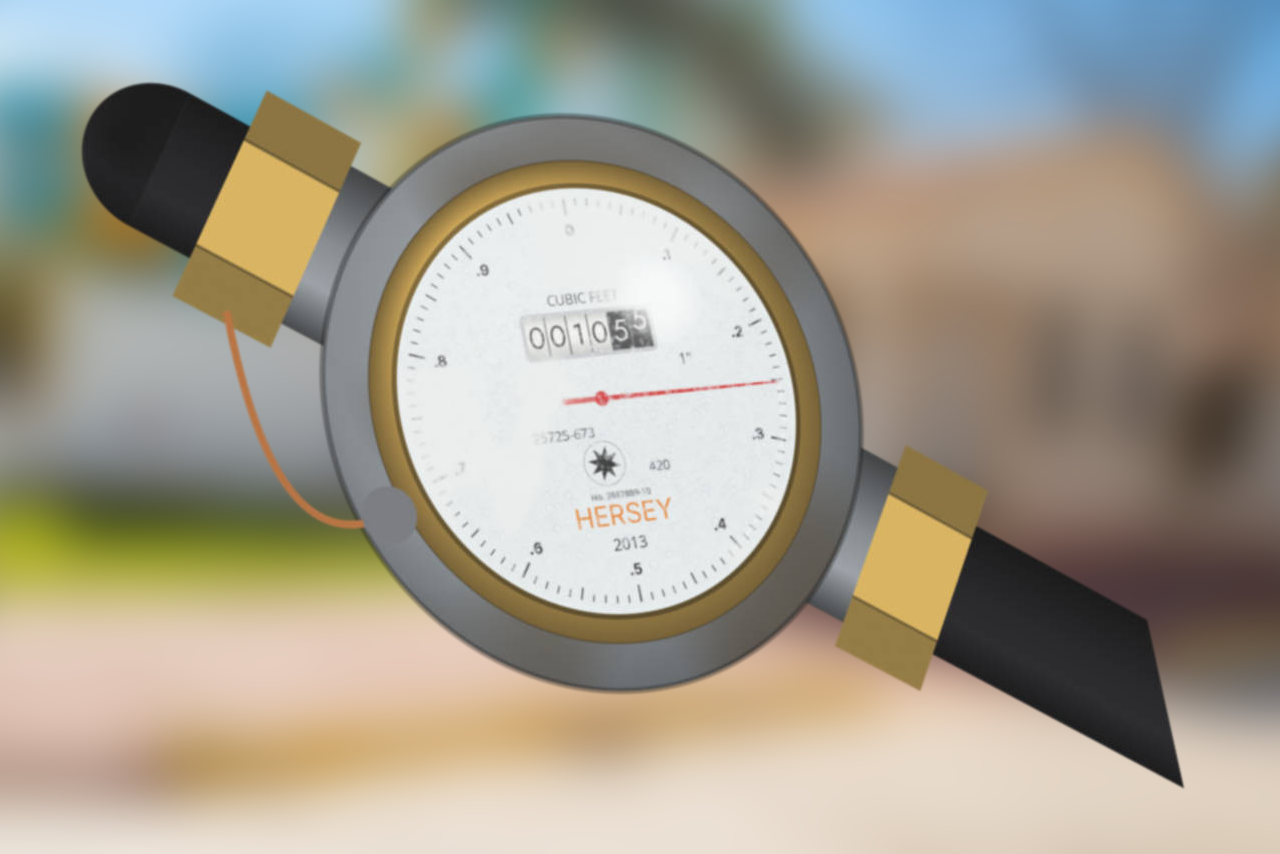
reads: {"value": 1055.25, "unit": "ft³"}
